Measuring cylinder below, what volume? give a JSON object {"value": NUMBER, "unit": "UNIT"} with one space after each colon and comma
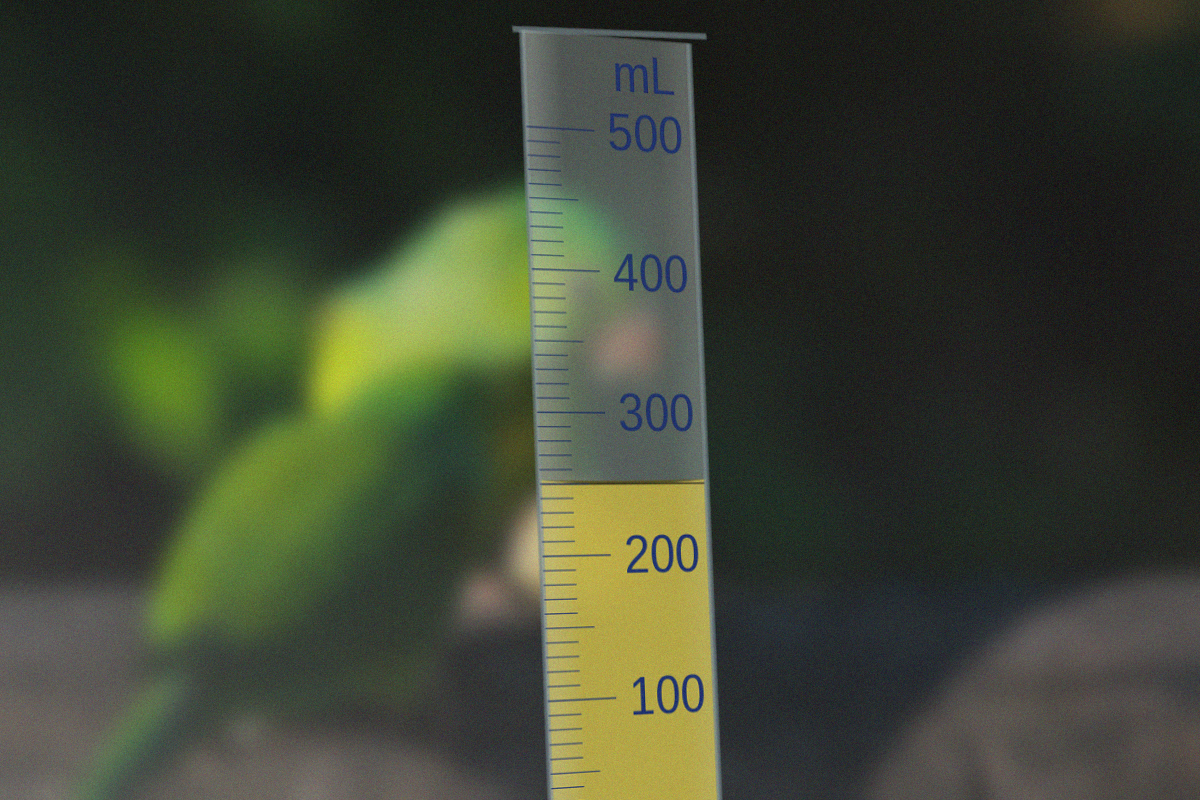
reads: {"value": 250, "unit": "mL"}
